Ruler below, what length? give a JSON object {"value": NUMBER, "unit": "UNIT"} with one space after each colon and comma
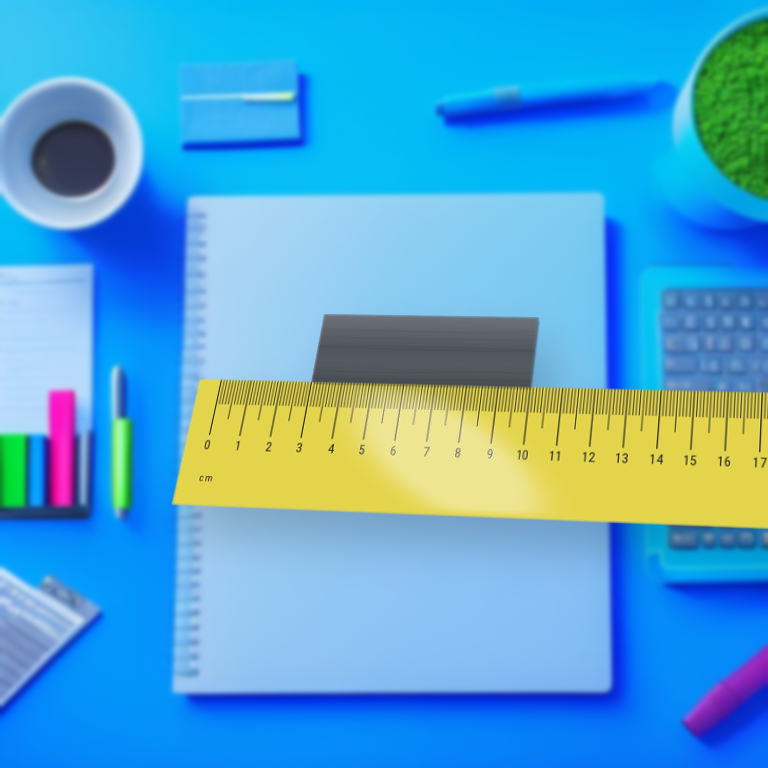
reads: {"value": 7, "unit": "cm"}
